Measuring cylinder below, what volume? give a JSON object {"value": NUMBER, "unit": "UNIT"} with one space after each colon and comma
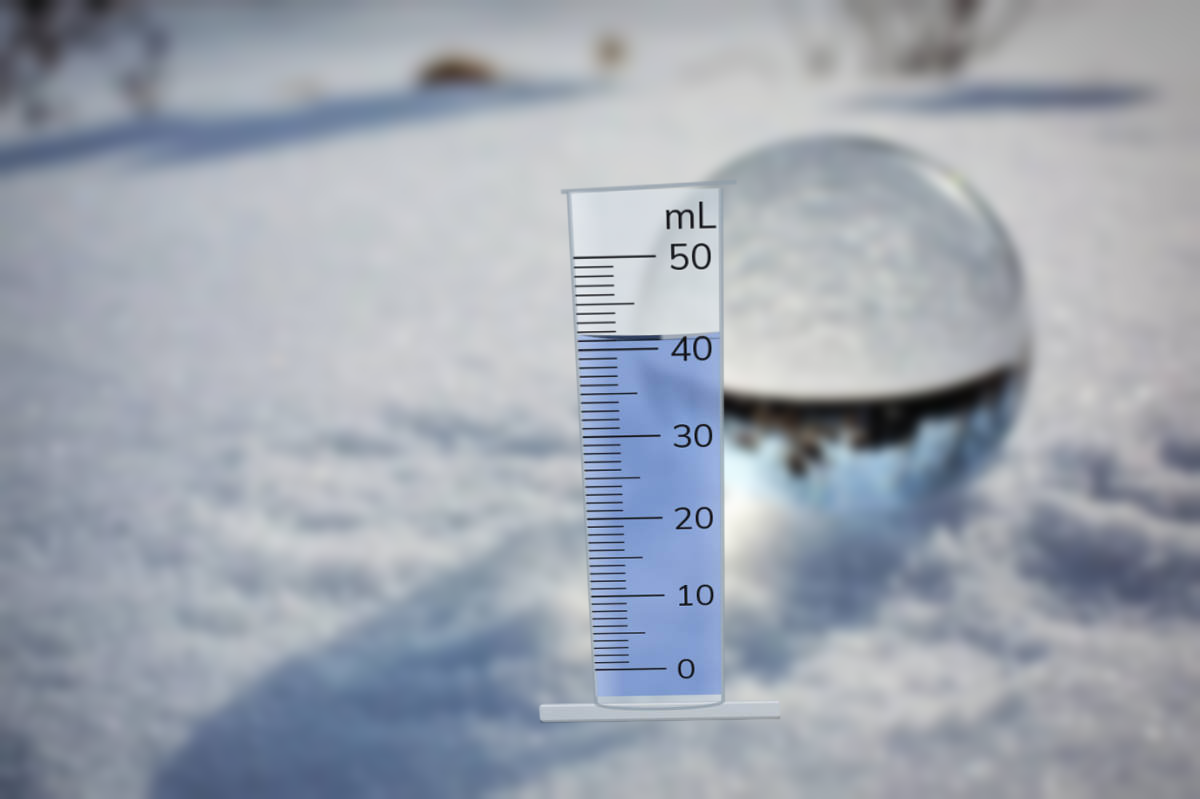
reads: {"value": 41, "unit": "mL"}
